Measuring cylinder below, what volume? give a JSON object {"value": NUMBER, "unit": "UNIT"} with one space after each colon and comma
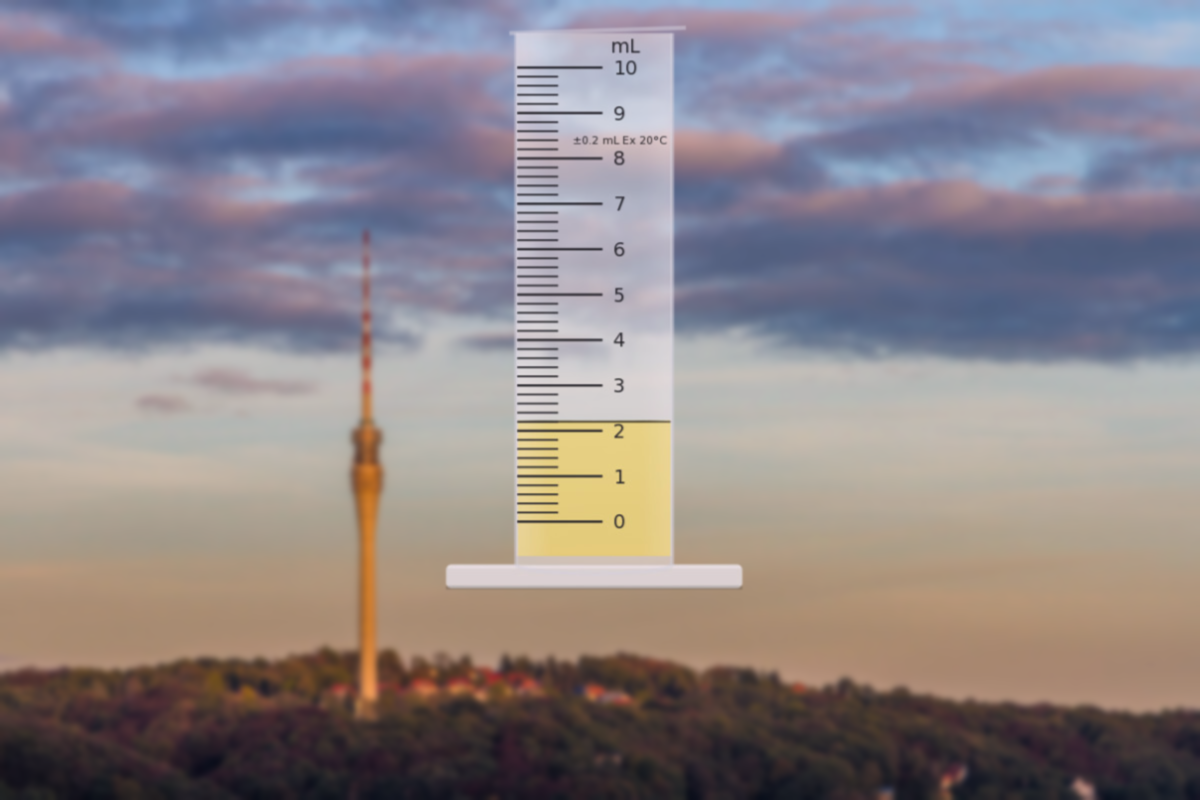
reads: {"value": 2.2, "unit": "mL"}
